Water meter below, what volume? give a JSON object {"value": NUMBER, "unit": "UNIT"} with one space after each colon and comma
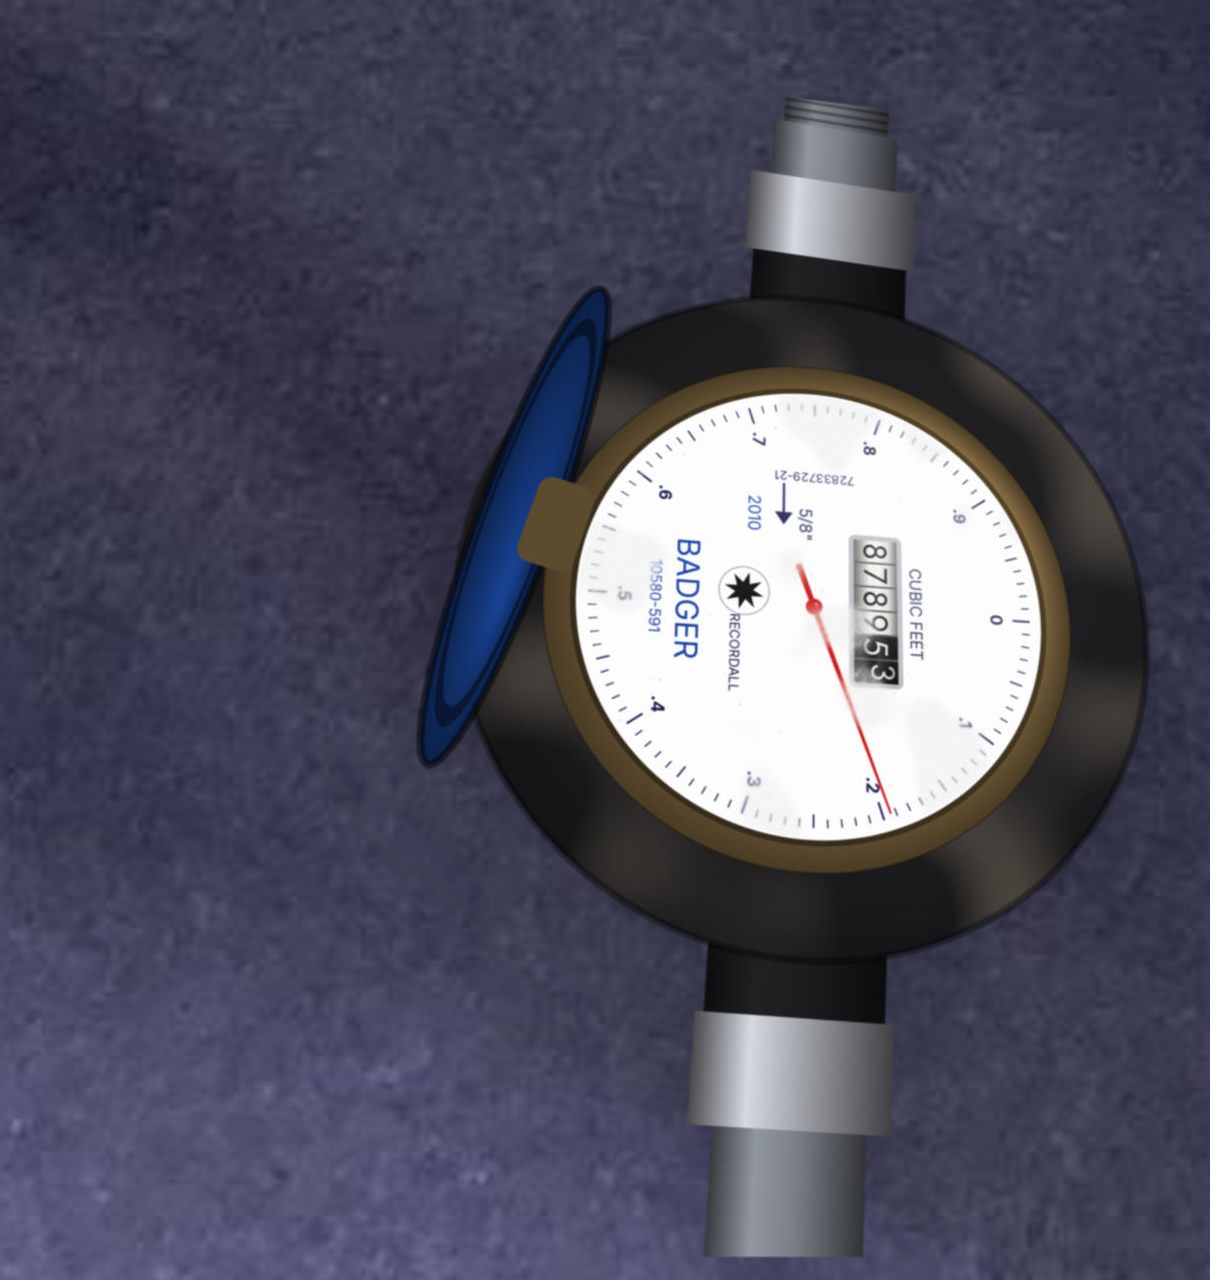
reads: {"value": 878953.19, "unit": "ft³"}
